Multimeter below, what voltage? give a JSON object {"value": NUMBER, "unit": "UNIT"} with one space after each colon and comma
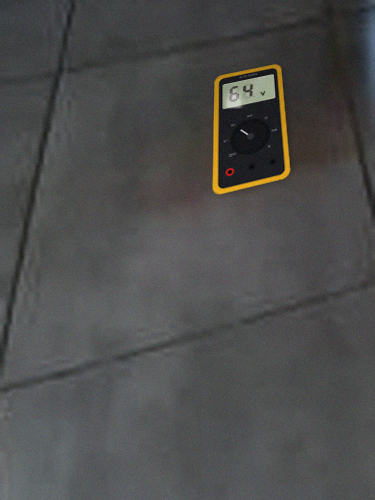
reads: {"value": 64, "unit": "V"}
